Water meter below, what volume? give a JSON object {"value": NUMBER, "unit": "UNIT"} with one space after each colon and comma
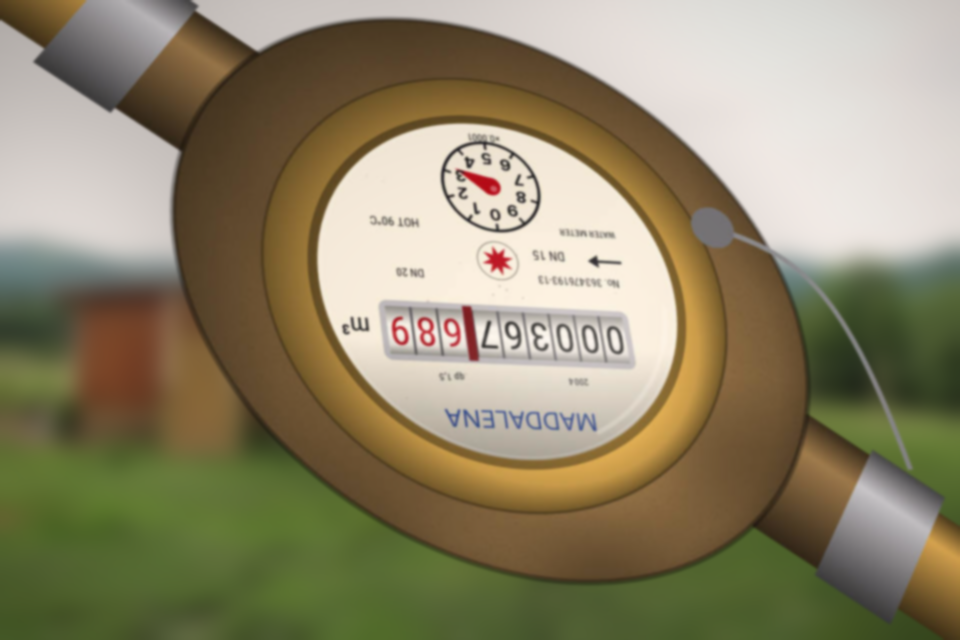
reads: {"value": 367.6893, "unit": "m³"}
